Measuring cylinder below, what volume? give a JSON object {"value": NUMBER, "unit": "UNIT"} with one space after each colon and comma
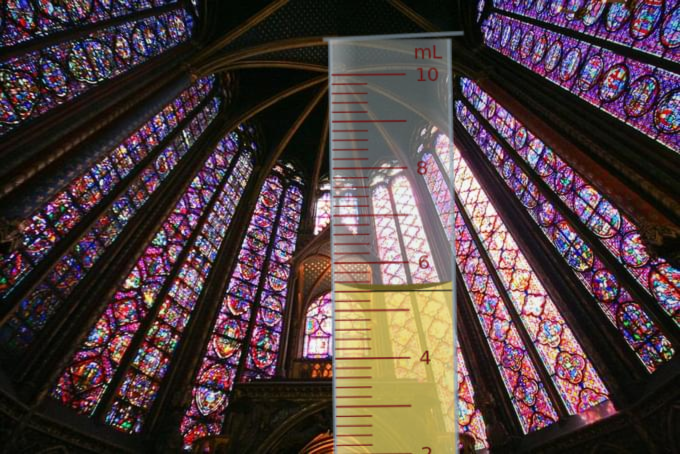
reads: {"value": 5.4, "unit": "mL"}
